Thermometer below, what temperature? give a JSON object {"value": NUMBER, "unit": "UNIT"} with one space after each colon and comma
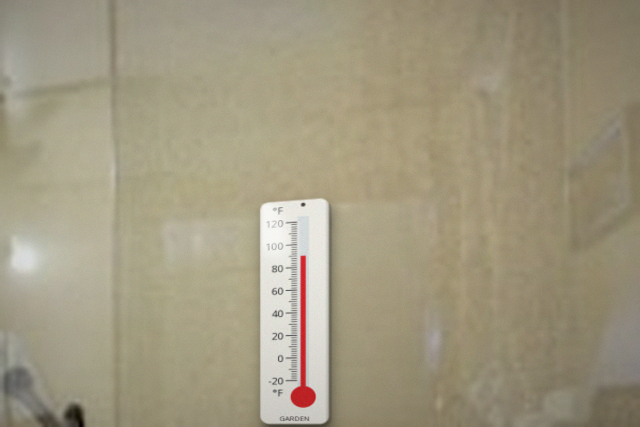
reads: {"value": 90, "unit": "°F"}
